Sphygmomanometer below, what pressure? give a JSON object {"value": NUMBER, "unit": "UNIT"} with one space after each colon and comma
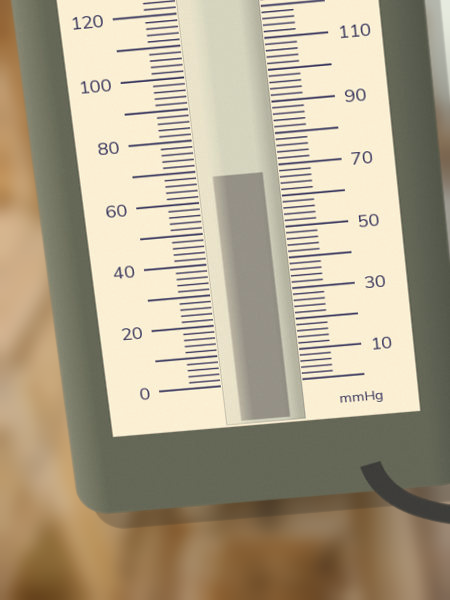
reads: {"value": 68, "unit": "mmHg"}
